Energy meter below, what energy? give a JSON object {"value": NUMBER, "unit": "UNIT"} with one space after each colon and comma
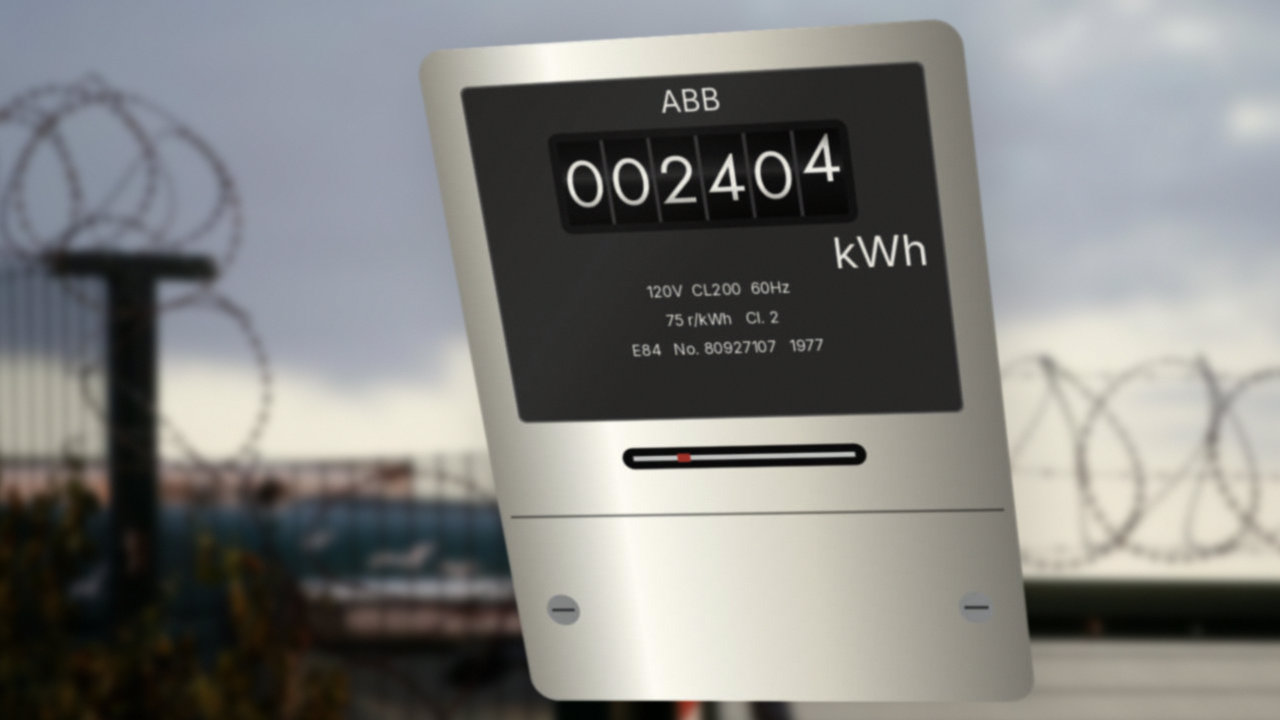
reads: {"value": 2404, "unit": "kWh"}
